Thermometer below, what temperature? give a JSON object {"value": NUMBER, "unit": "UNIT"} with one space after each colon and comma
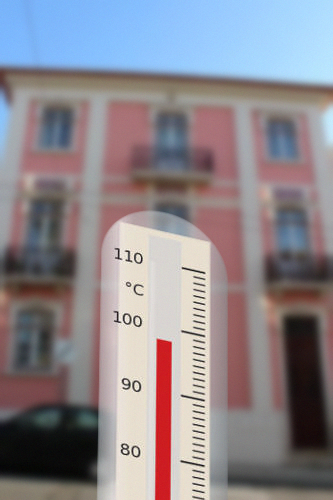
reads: {"value": 98, "unit": "°C"}
